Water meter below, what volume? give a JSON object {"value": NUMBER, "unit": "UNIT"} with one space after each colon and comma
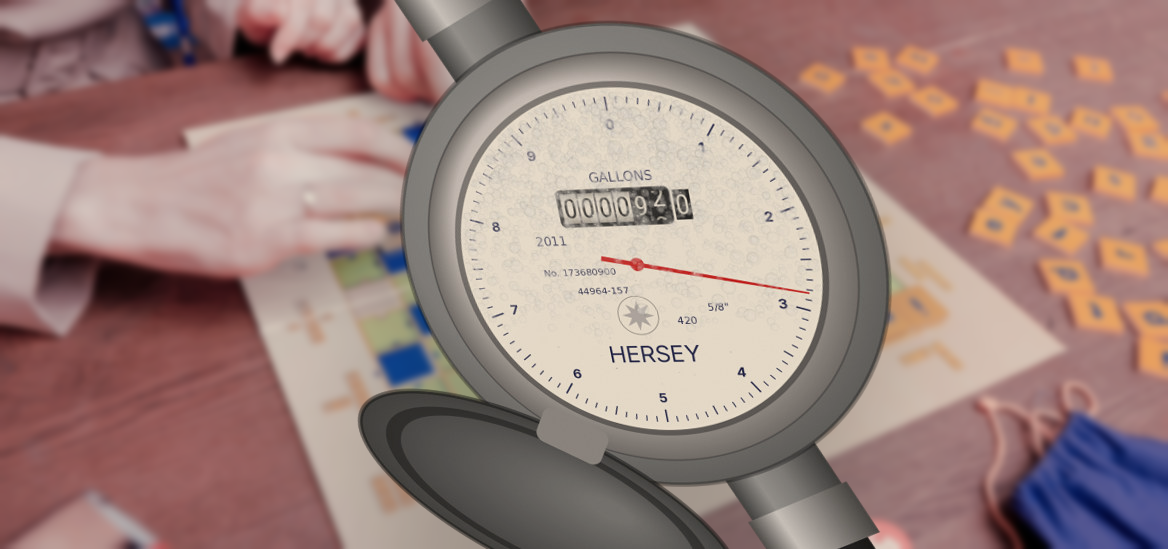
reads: {"value": 922.8, "unit": "gal"}
